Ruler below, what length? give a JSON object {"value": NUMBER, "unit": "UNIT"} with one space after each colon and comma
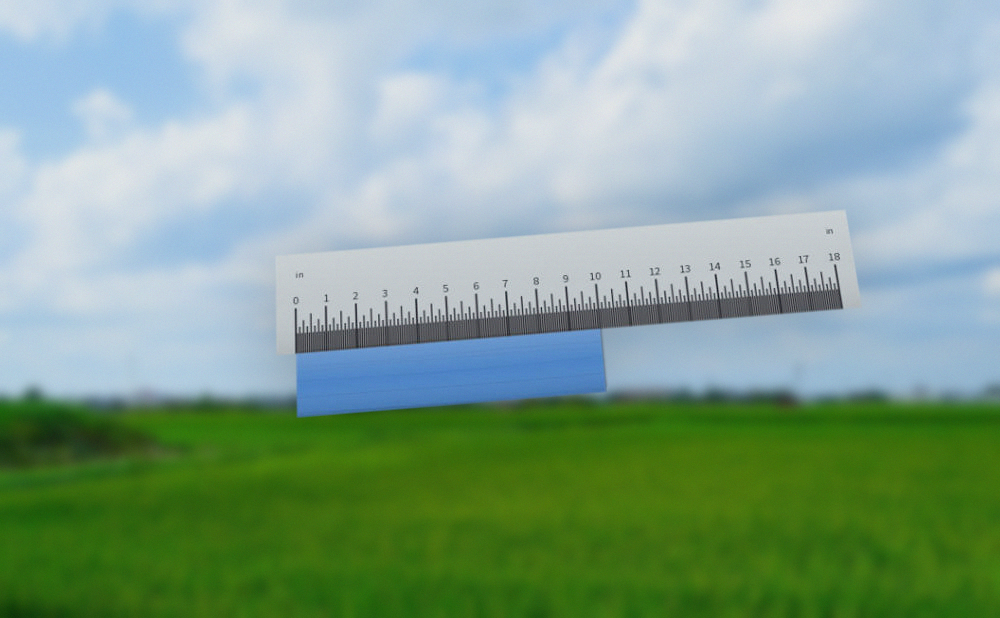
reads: {"value": 10, "unit": "in"}
